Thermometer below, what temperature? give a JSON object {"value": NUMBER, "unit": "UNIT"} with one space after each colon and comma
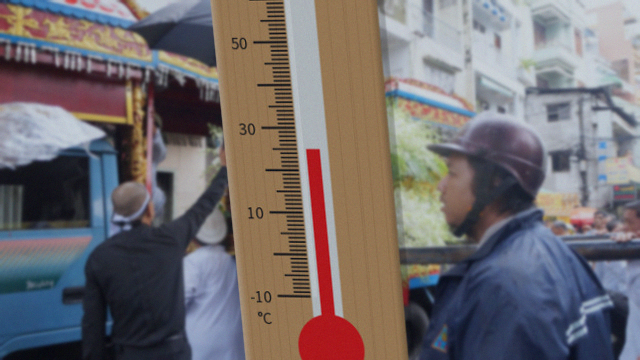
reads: {"value": 25, "unit": "°C"}
